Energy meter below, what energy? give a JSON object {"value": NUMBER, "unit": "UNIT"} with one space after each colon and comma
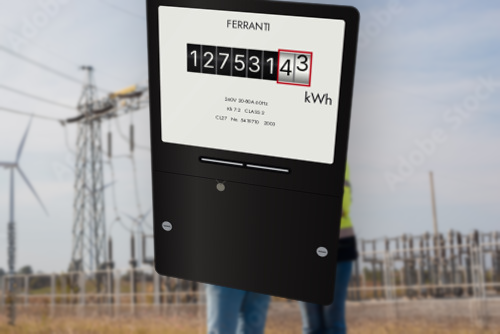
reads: {"value": 127531.43, "unit": "kWh"}
